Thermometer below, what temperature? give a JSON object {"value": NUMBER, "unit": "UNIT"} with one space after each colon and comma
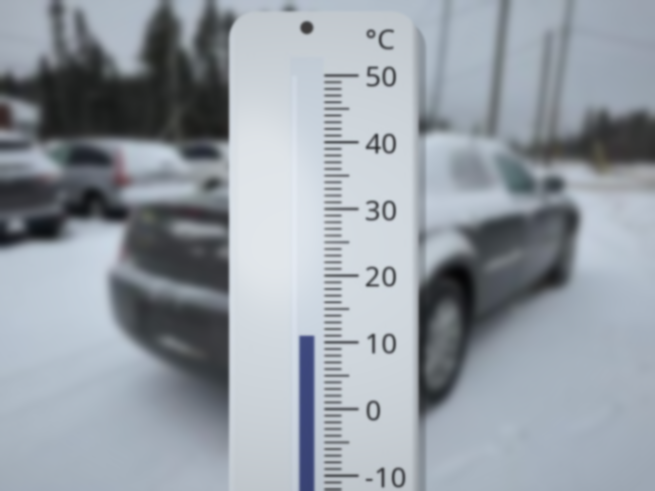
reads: {"value": 11, "unit": "°C"}
